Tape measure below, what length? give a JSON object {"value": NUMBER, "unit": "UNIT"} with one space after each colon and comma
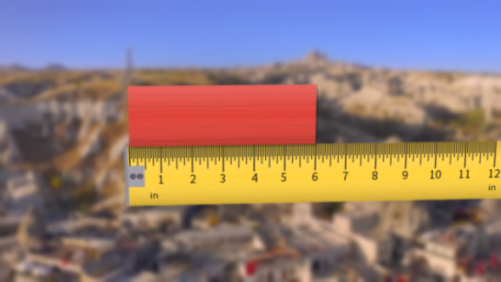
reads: {"value": 6, "unit": "in"}
